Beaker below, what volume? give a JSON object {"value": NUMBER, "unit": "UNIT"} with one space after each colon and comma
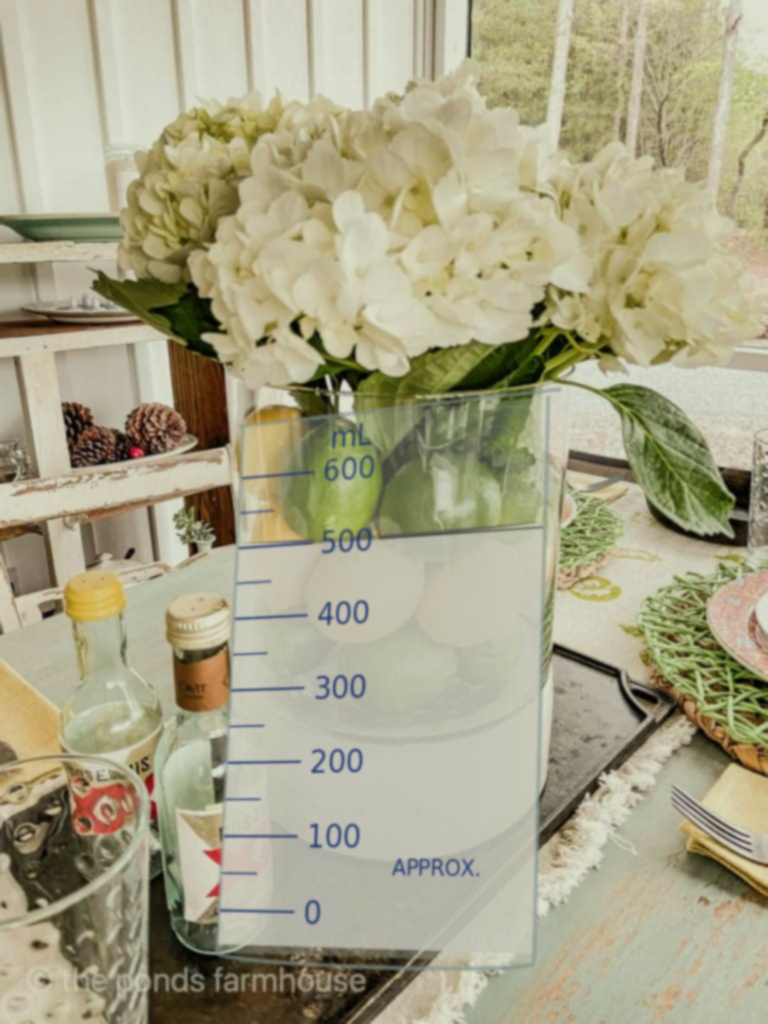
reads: {"value": 500, "unit": "mL"}
